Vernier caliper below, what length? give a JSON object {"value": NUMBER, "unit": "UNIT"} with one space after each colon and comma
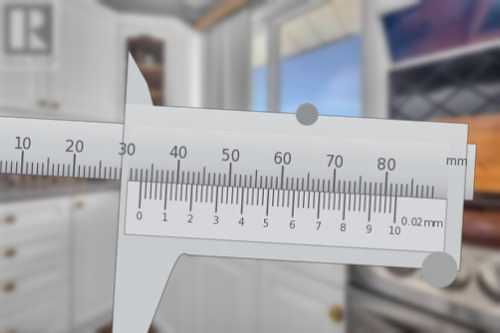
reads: {"value": 33.0, "unit": "mm"}
